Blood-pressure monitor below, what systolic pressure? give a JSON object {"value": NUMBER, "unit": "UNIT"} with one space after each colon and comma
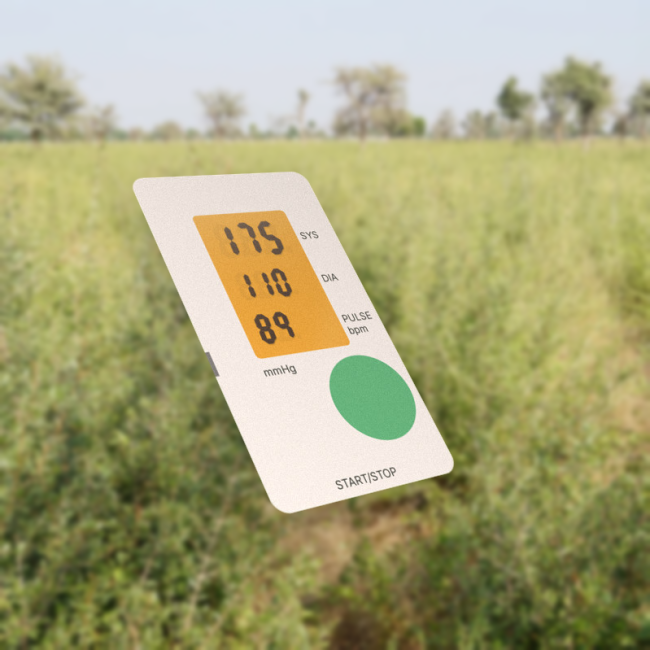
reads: {"value": 175, "unit": "mmHg"}
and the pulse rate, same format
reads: {"value": 89, "unit": "bpm"}
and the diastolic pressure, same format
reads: {"value": 110, "unit": "mmHg"}
